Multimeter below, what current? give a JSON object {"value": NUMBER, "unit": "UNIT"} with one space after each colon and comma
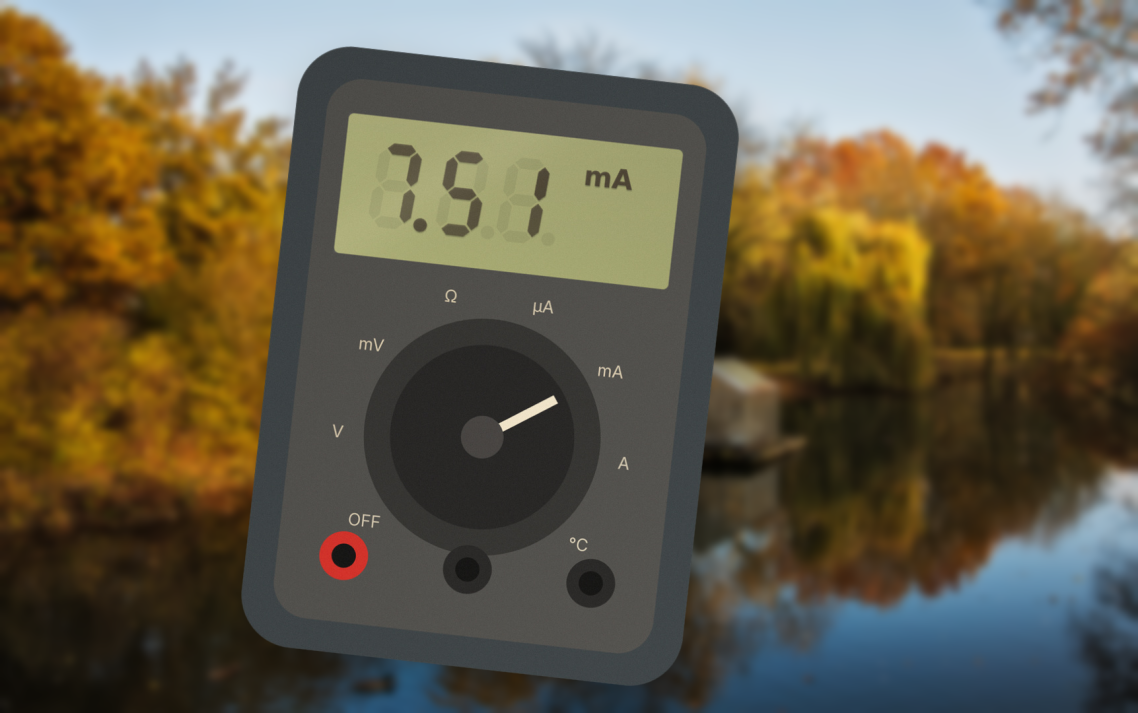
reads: {"value": 7.51, "unit": "mA"}
